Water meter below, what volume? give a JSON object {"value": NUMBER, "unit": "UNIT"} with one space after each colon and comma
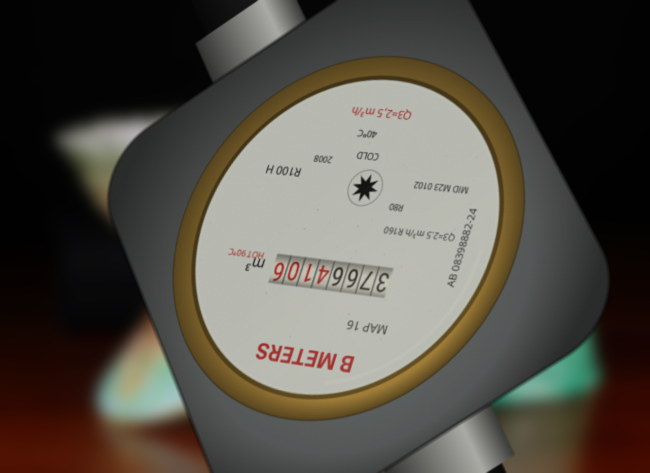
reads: {"value": 3766.4106, "unit": "m³"}
